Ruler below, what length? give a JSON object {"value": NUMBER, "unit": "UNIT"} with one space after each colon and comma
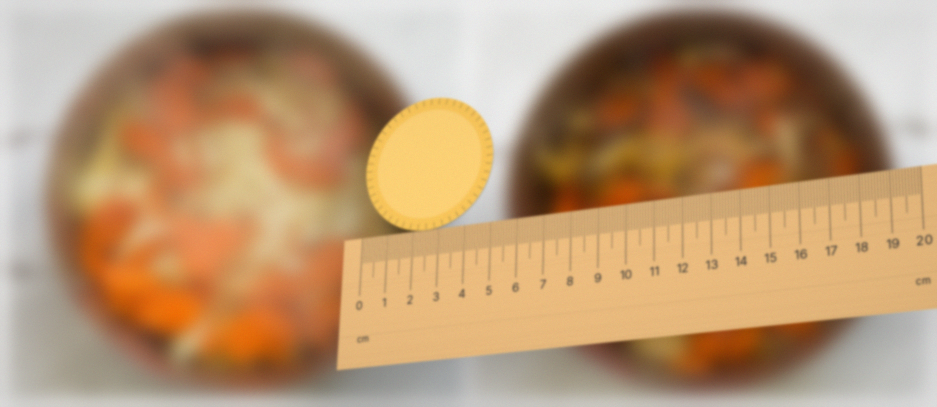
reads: {"value": 5, "unit": "cm"}
